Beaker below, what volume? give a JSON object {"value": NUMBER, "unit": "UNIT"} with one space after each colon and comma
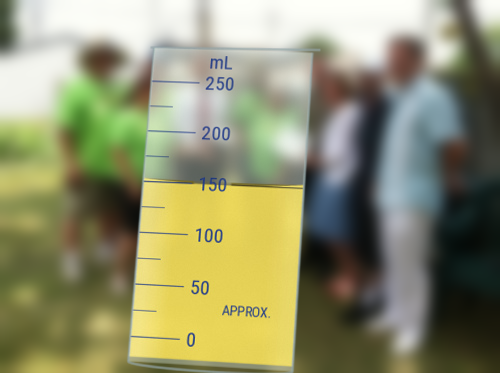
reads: {"value": 150, "unit": "mL"}
